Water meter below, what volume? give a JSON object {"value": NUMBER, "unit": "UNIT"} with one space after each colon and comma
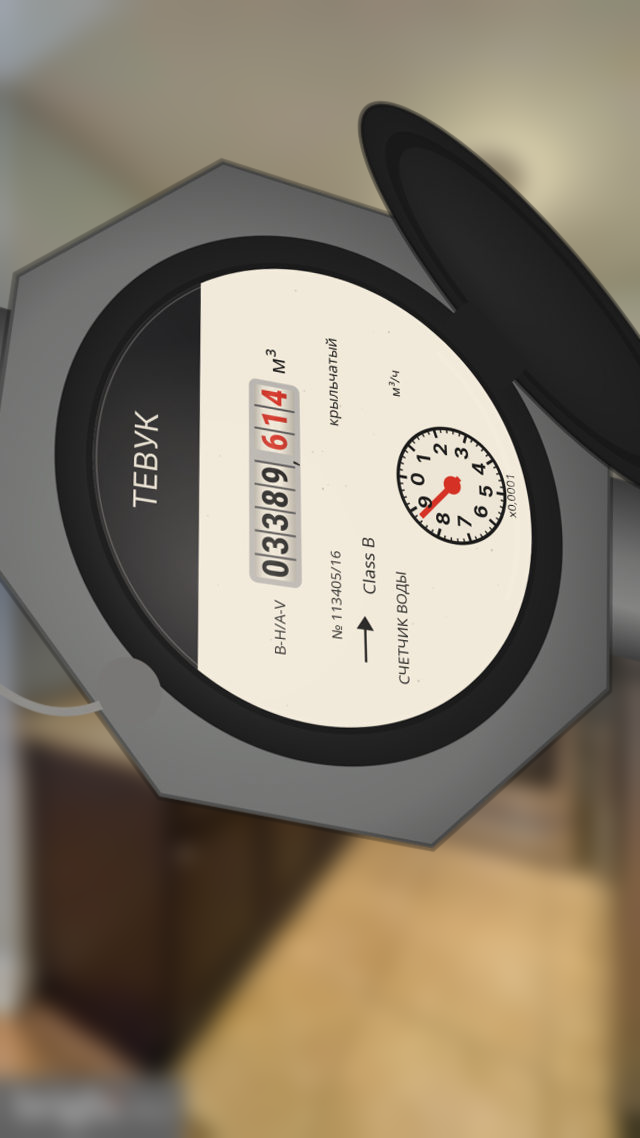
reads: {"value": 3389.6148, "unit": "m³"}
